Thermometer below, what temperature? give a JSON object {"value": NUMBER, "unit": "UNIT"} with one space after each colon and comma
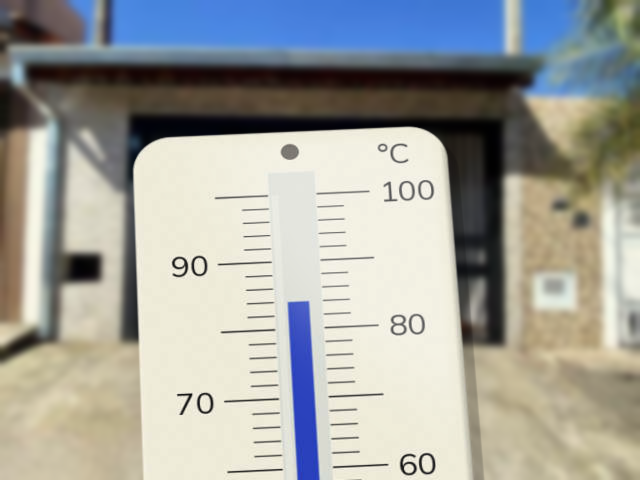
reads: {"value": 84, "unit": "°C"}
